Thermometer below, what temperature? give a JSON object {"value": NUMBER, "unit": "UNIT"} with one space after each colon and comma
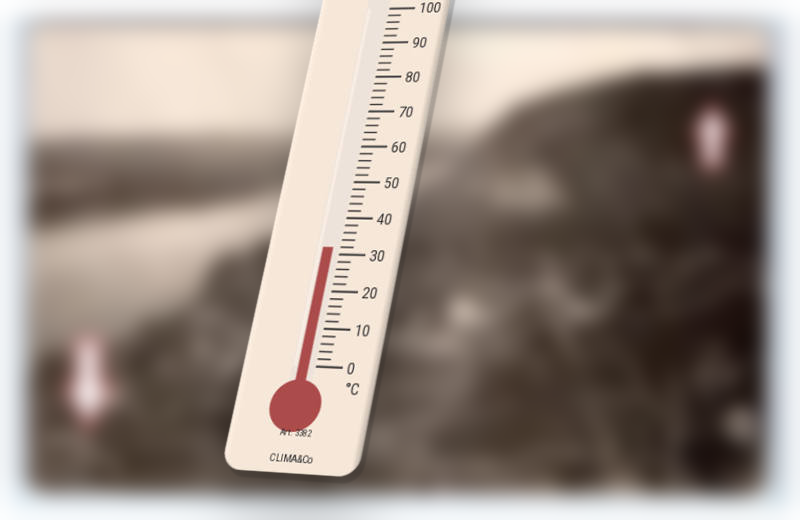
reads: {"value": 32, "unit": "°C"}
